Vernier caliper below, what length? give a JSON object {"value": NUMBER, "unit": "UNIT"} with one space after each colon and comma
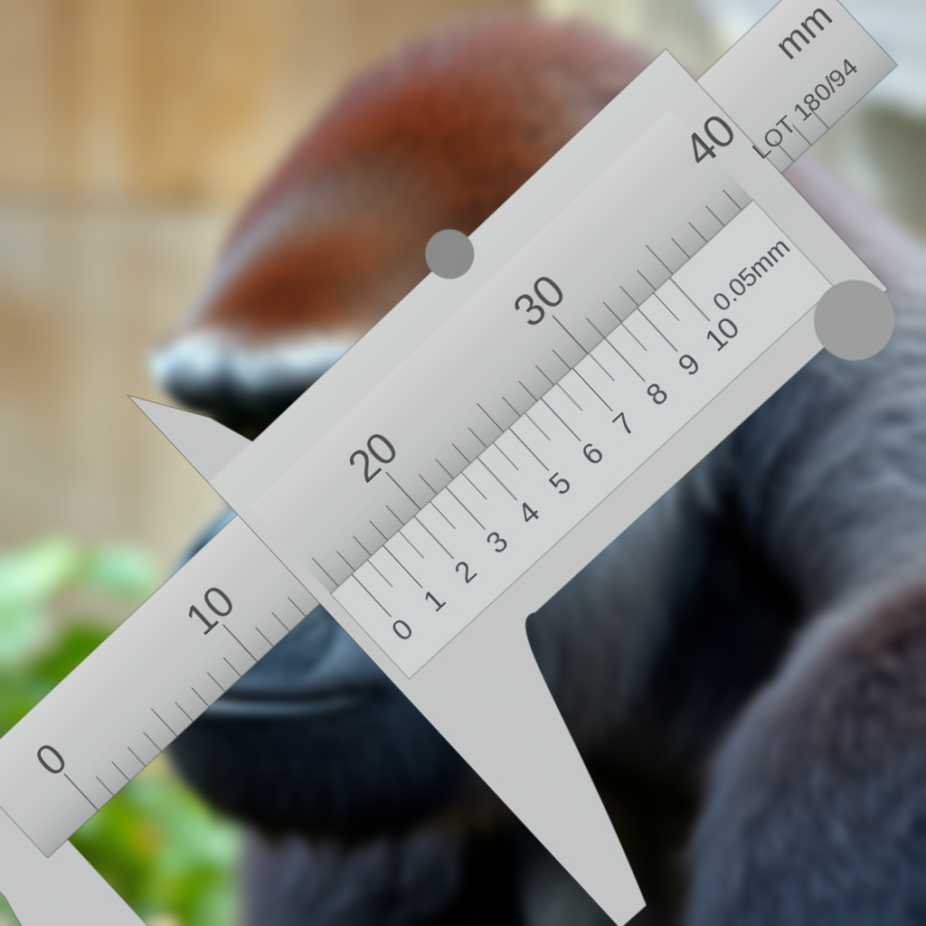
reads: {"value": 15.80, "unit": "mm"}
